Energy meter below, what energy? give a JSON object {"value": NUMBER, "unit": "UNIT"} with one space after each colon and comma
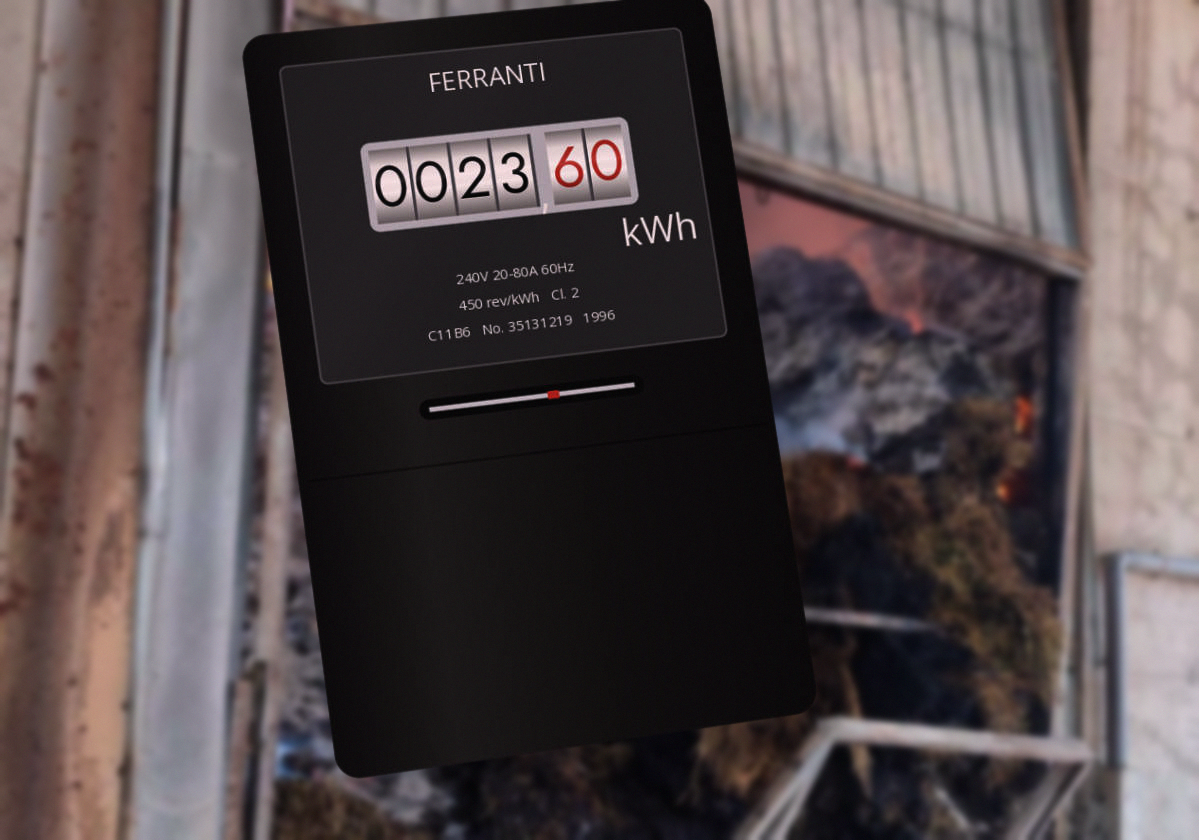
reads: {"value": 23.60, "unit": "kWh"}
